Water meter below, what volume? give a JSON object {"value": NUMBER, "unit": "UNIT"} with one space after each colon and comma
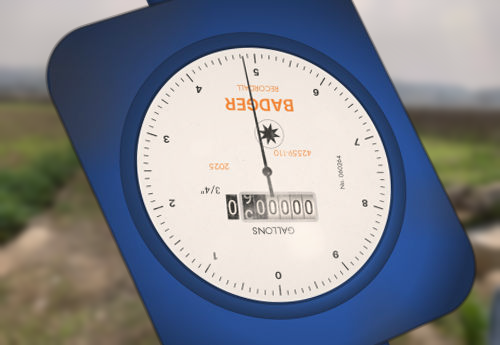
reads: {"value": 54.8, "unit": "gal"}
